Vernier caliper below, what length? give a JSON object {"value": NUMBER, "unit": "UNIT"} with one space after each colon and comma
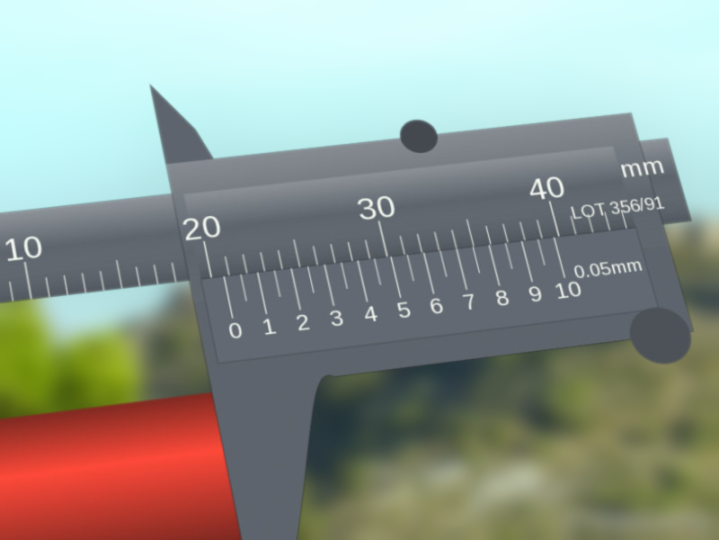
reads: {"value": 20.7, "unit": "mm"}
